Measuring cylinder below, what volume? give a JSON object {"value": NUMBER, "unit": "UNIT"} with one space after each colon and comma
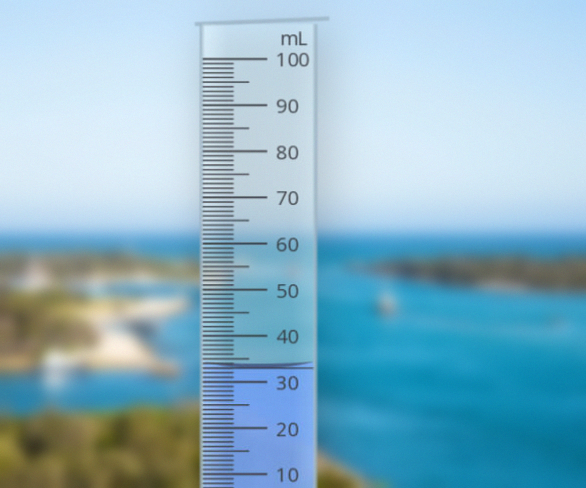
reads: {"value": 33, "unit": "mL"}
